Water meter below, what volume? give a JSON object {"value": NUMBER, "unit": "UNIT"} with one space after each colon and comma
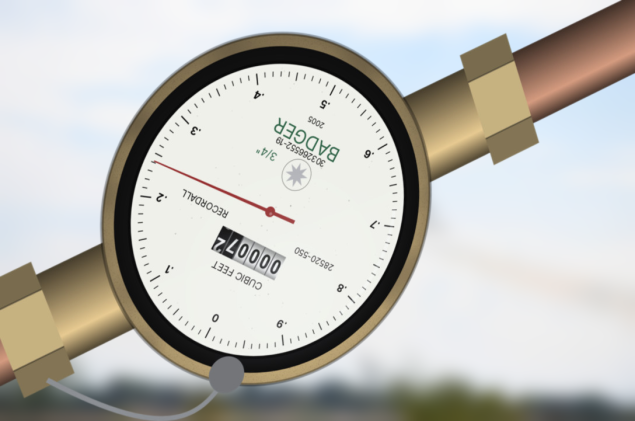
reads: {"value": 72.24, "unit": "ft³"}
